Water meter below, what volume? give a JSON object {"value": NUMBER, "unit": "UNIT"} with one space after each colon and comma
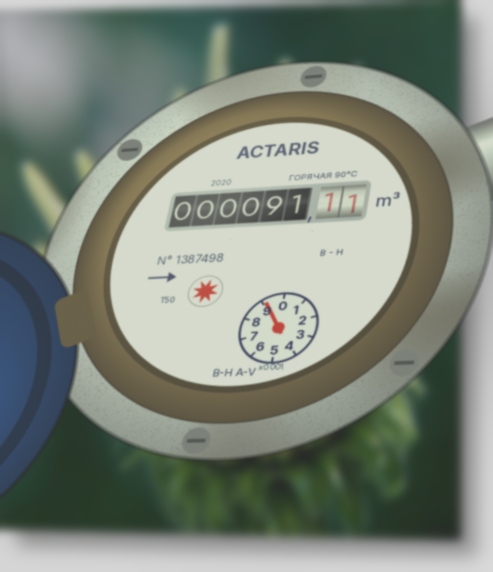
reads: {"value": 91.109, "unit": "m³"}
